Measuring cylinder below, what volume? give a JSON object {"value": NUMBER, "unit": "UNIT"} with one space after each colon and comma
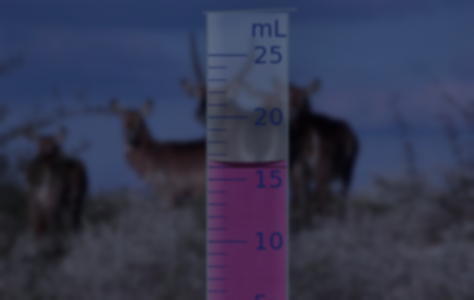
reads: {"value": 16, "unit": "mL"}
